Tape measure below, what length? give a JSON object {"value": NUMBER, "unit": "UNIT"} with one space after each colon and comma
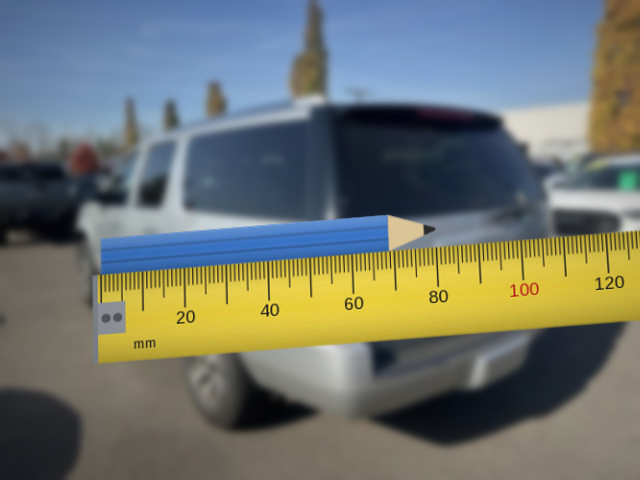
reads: {"value": 80, "unit": "mm"}
